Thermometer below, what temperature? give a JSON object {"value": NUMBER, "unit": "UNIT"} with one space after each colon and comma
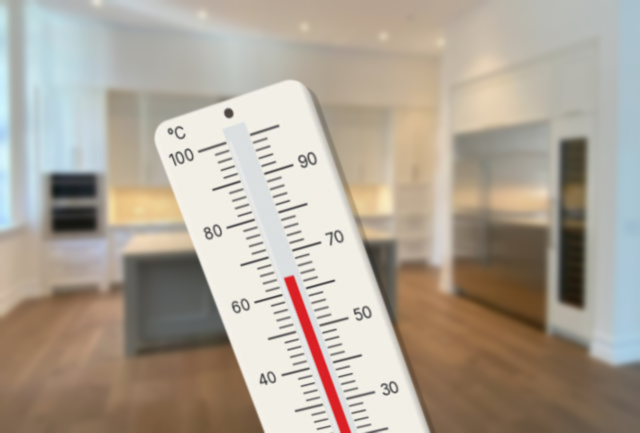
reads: {"value": 64, "unit": "°C"}
